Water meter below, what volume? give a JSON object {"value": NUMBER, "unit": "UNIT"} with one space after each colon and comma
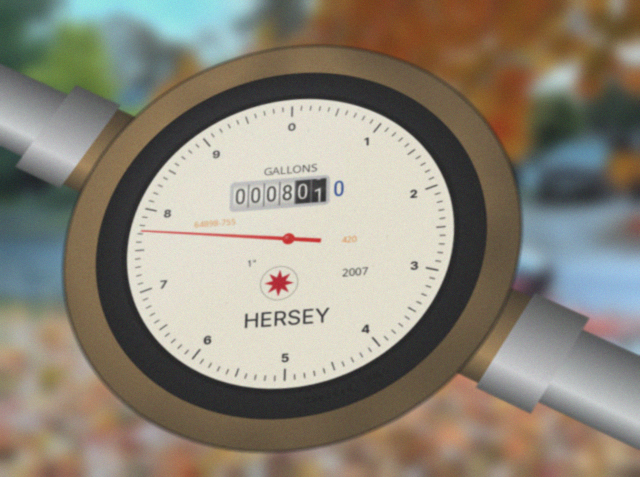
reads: {"value": 8007.7, "unit": "gal"}
